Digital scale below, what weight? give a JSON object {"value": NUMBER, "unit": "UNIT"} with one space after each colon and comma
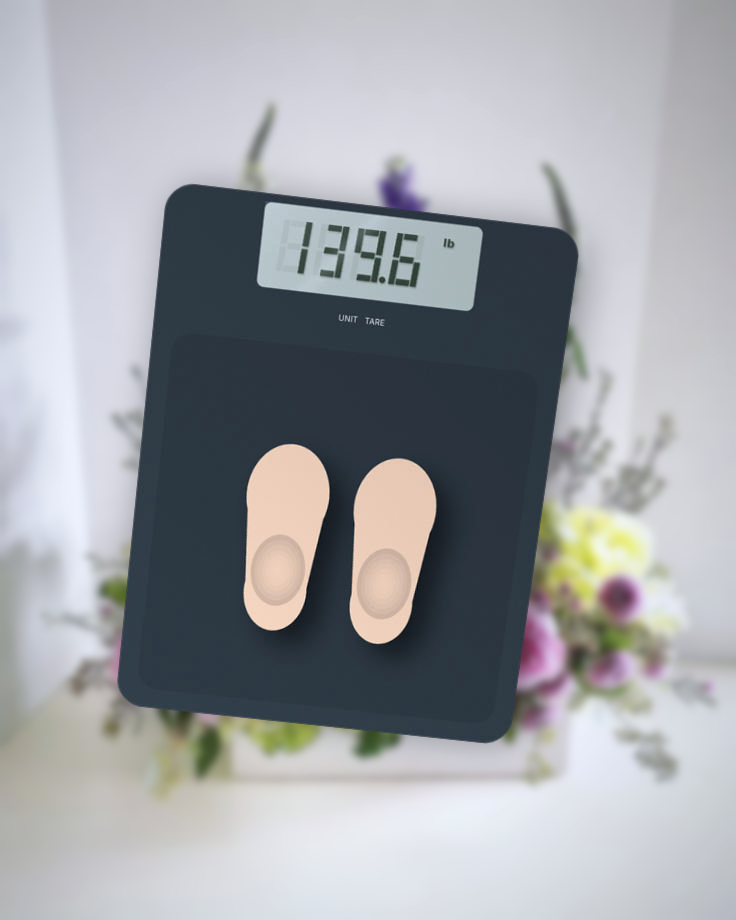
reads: {"value": 139.6, "unit": "lb"}
